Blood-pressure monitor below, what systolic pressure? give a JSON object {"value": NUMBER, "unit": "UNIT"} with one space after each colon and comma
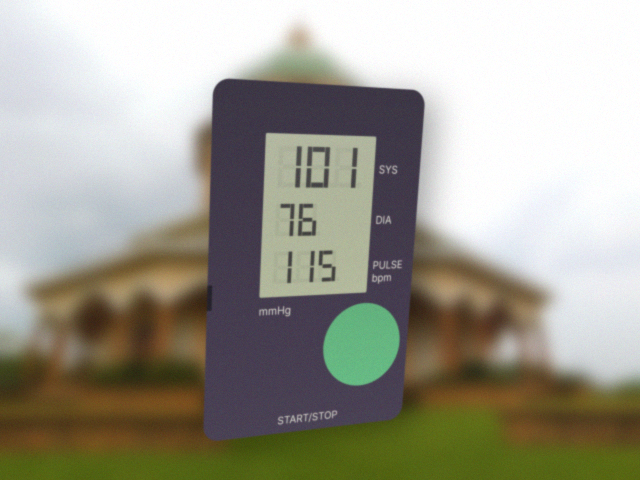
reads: {"value": 101, "unit": "mmHg"}
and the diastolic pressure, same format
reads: {"value": 76, "unit": "mmHg"}
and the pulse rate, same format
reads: {"value": 115, "unit": "bpm"}
